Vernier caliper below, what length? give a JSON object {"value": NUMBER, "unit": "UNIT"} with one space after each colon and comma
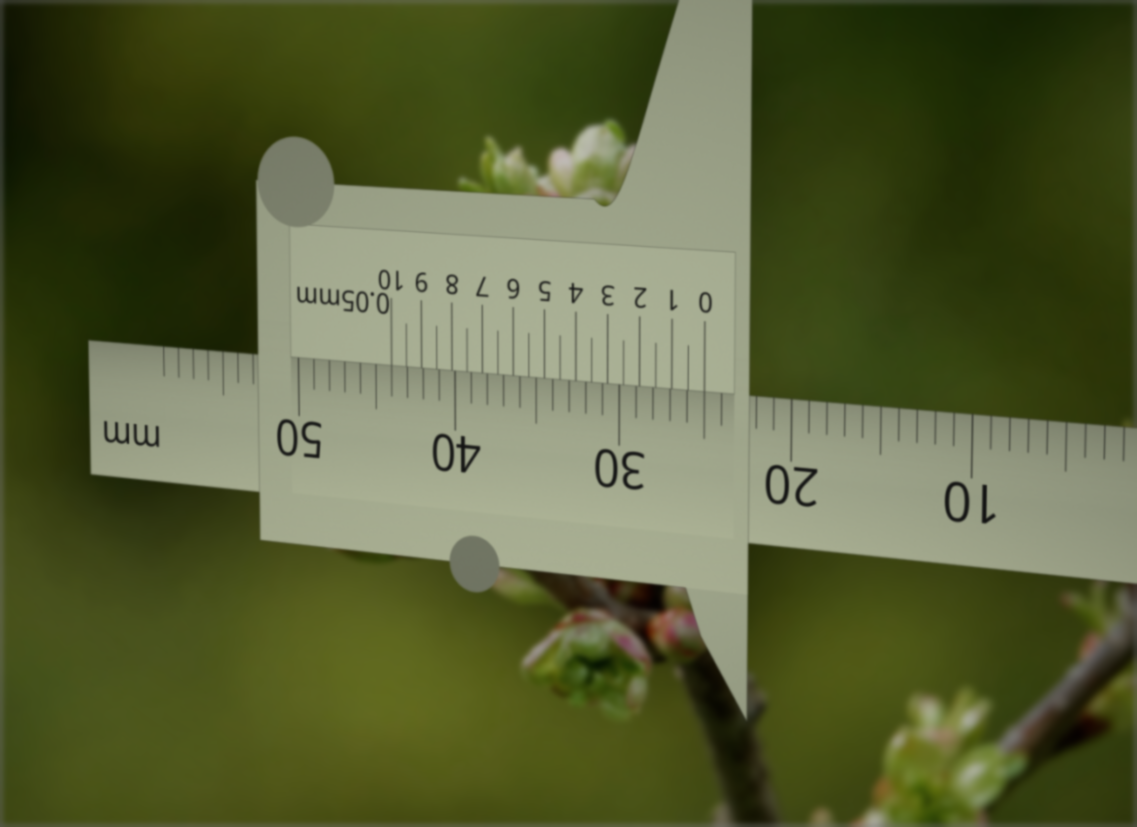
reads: {"value": 25.0, "unit": "mm"}
